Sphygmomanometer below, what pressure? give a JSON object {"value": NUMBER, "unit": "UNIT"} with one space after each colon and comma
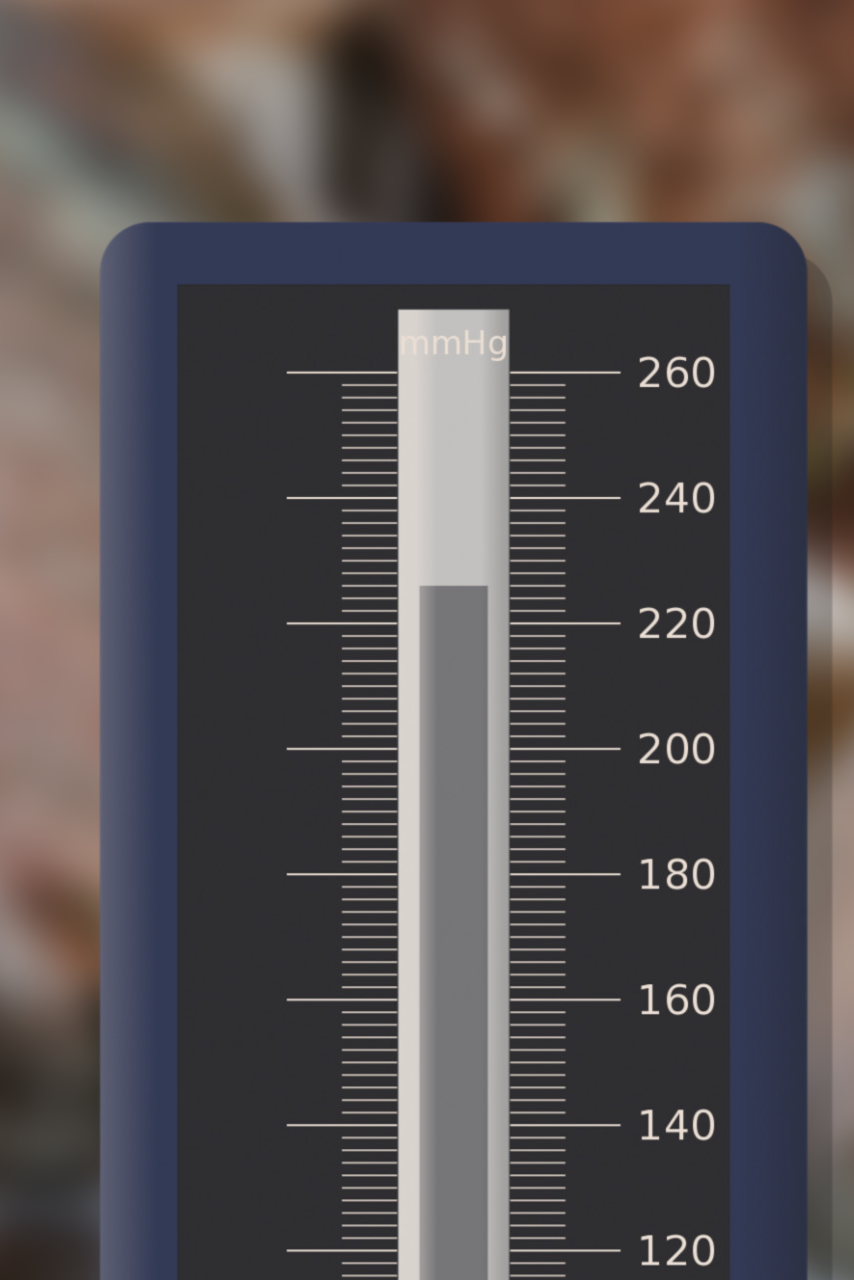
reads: {"value": 226, "unit": "mmHg"}
